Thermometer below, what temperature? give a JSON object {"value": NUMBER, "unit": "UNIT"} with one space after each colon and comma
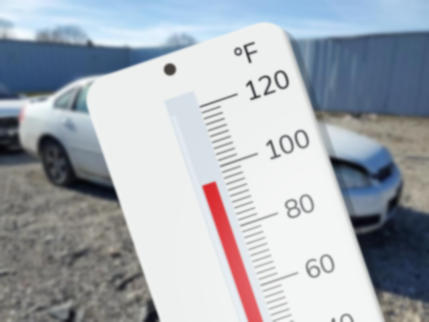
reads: {"value": 96, "unit": "°F"}
